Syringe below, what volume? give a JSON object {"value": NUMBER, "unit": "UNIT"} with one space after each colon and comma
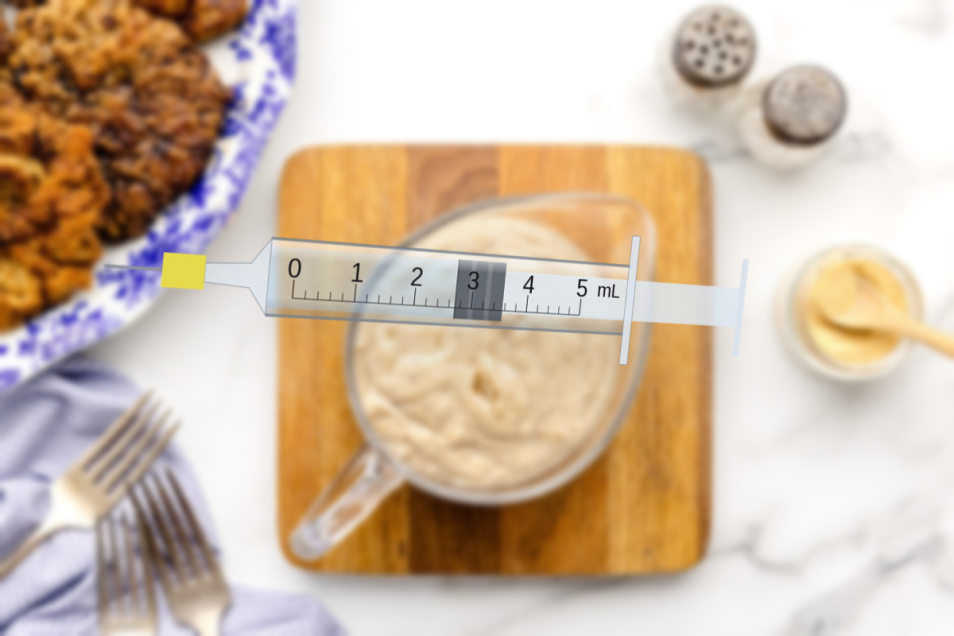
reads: {"value": 2.7, "unit": "mL"}
